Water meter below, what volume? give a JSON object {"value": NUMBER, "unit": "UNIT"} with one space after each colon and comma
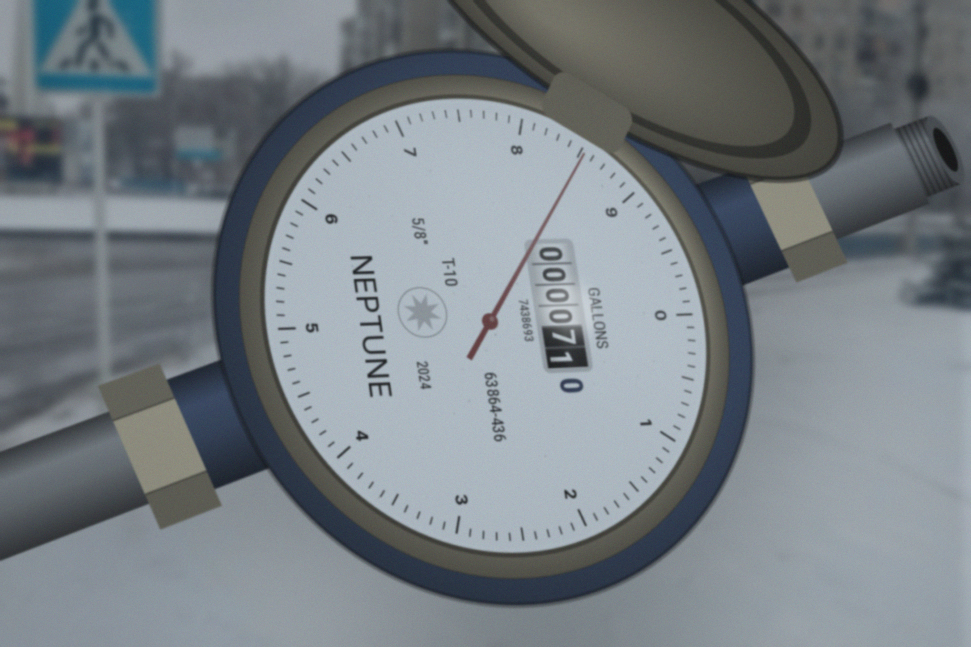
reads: {"value": 708.5, "unit": "gal"}
